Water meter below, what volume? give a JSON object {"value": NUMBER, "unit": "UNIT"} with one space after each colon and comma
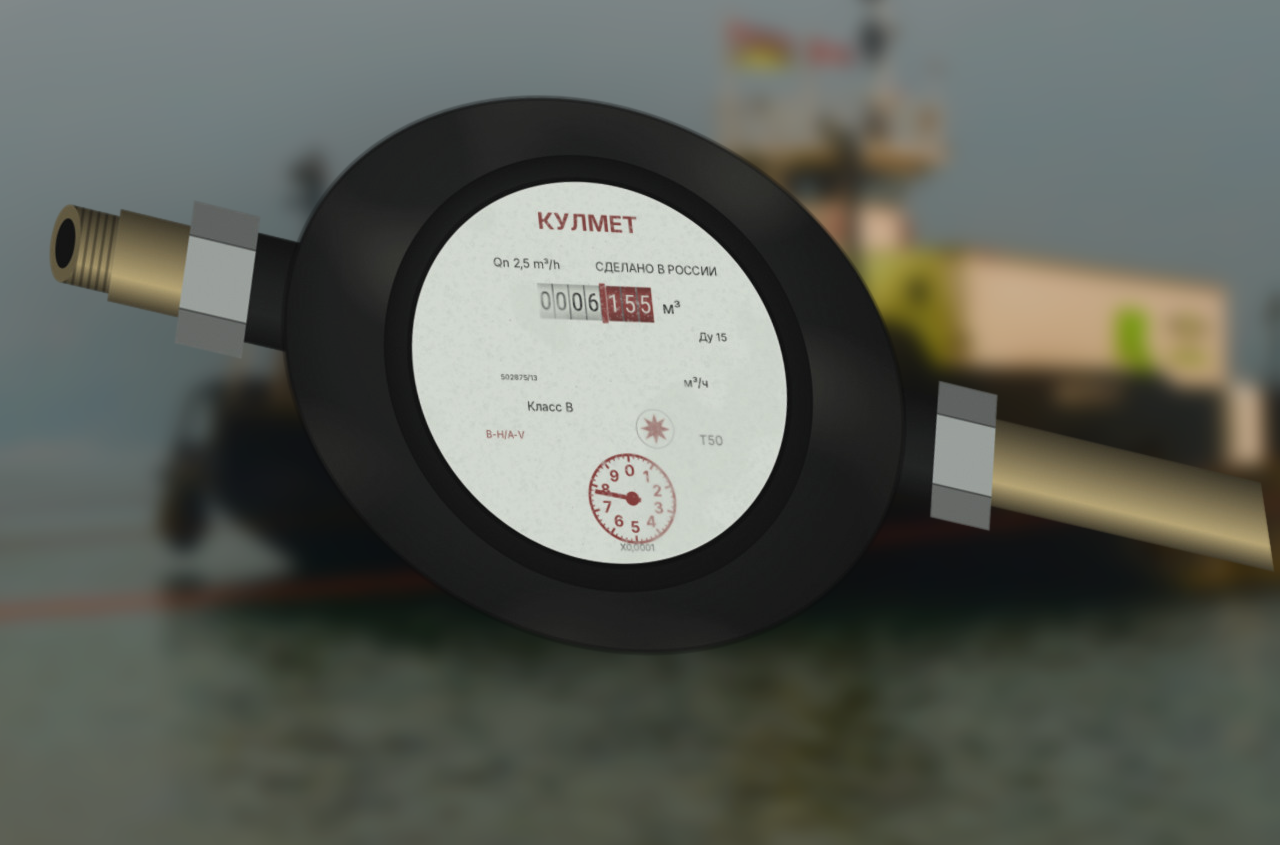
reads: {"value": 6.1557, "unit": "m³"}
